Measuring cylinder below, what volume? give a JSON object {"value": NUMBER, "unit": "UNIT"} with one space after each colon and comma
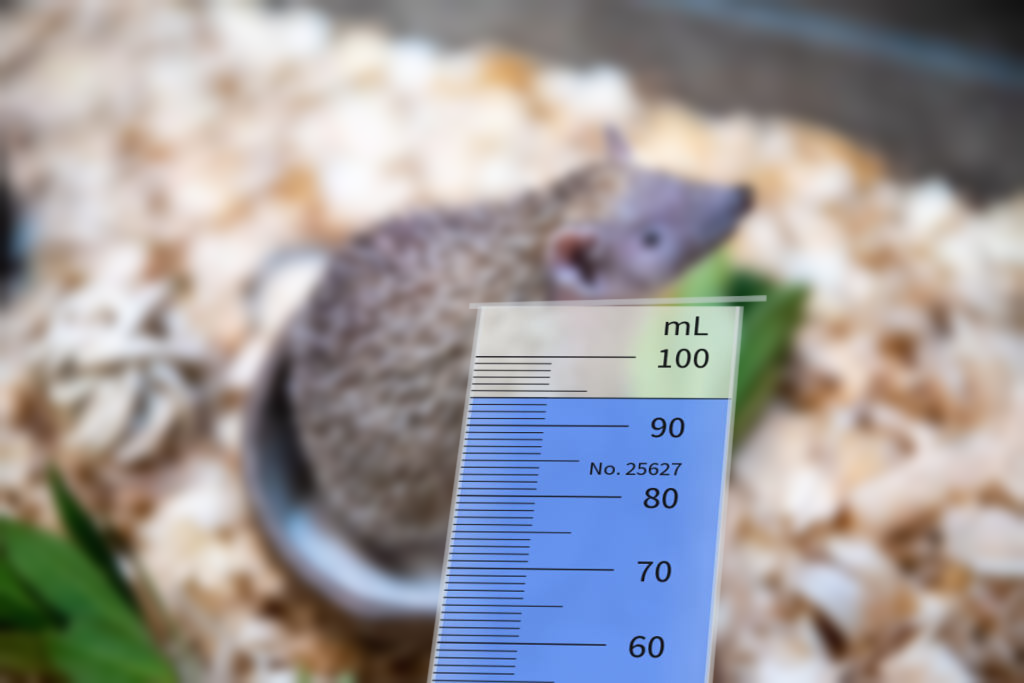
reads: {"value": 94, "unit": "mL"}
